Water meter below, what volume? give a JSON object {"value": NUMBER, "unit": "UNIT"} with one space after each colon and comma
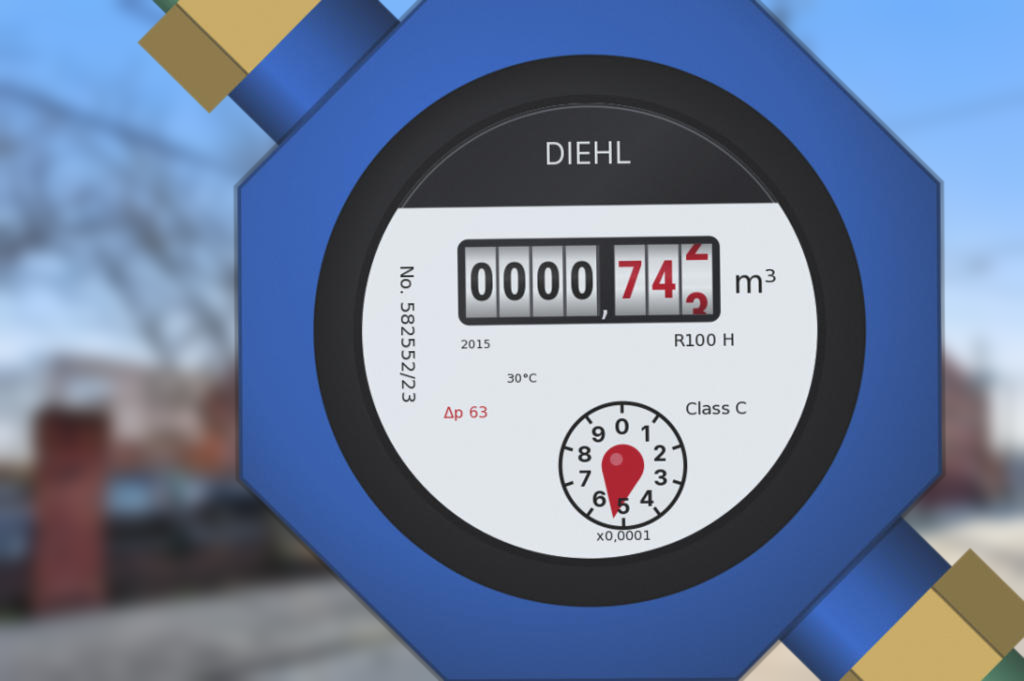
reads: {"value": 0.7425, "unit": "m³"}
